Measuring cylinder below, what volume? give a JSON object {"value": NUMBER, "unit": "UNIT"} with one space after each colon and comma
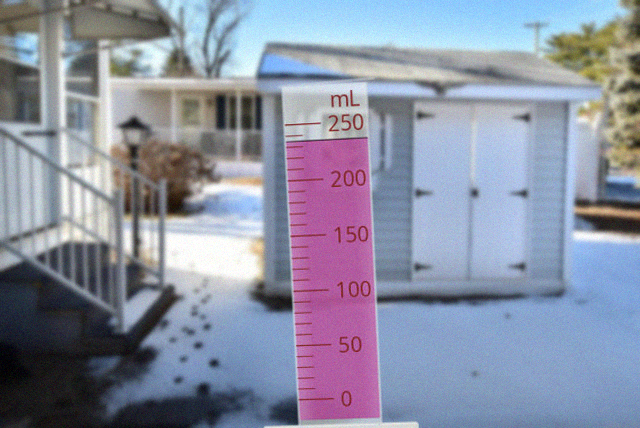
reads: {"value": 235, "unit": "mL"}
